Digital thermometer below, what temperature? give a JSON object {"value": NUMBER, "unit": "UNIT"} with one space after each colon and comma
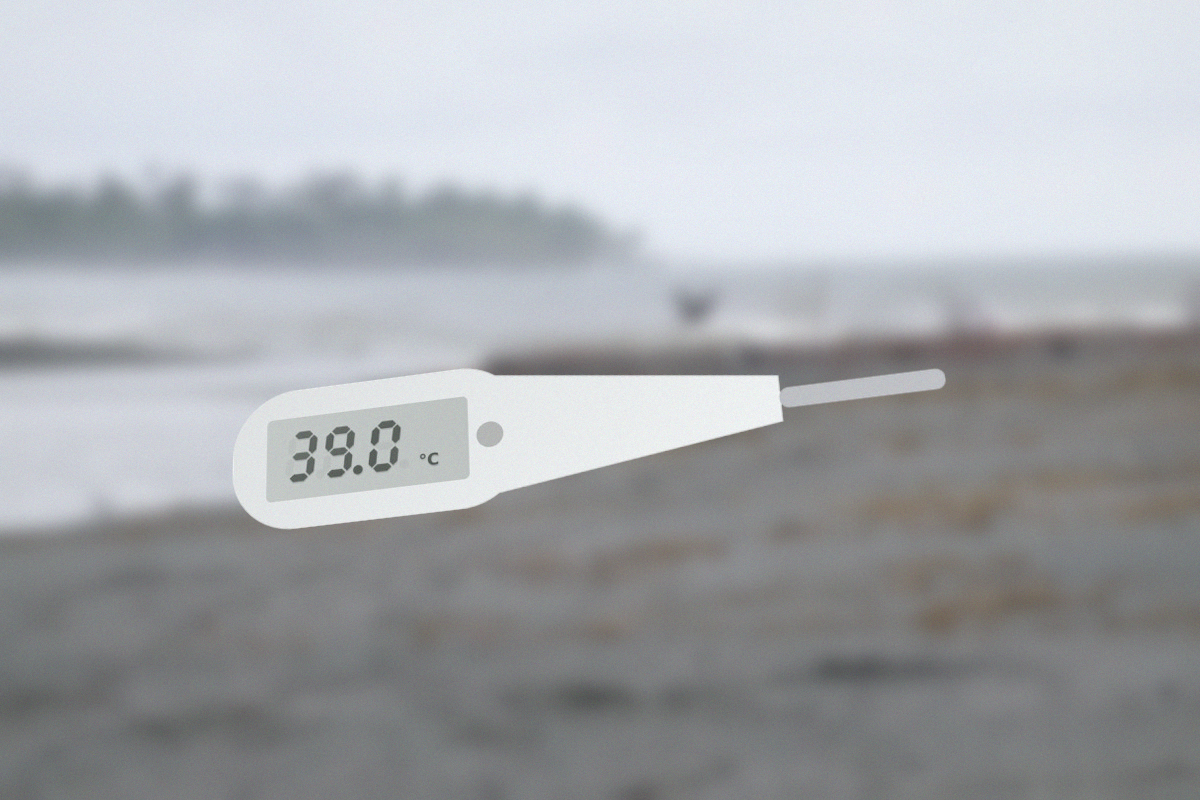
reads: {"value": 39.0, "unit": "°C"}
